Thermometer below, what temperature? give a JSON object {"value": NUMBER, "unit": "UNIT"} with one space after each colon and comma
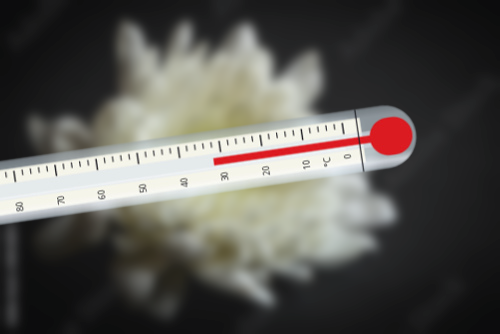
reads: {"value": 32, "unit": "°C"}
